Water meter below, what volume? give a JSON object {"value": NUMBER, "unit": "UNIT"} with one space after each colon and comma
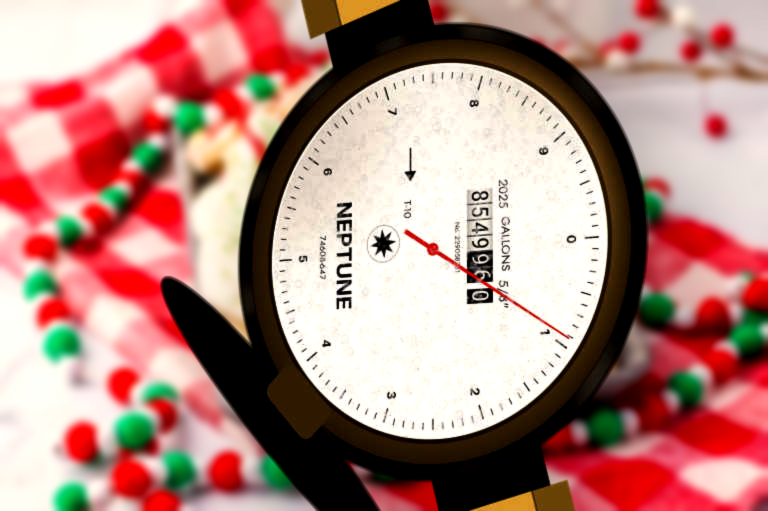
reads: {"value": 8549960.9, "unit": "gal"}
